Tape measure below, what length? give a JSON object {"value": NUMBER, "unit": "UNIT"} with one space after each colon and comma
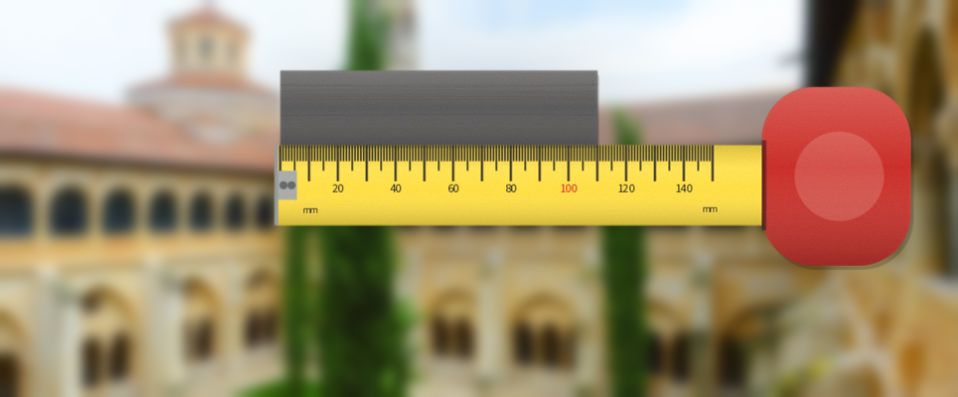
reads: {"value": 110, "unit": "mm"}
